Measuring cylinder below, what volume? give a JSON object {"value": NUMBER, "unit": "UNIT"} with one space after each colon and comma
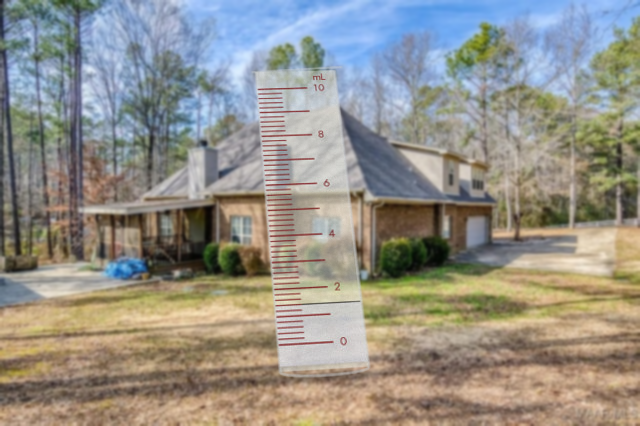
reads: {"value": 1.4, "unit": "mL"}
